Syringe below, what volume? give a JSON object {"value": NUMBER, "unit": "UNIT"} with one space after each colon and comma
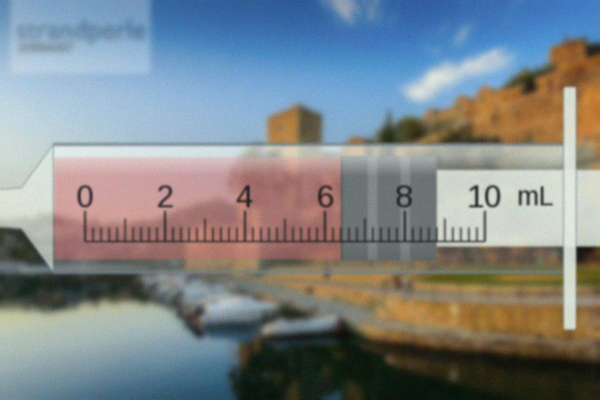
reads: {"value": 6.4, "unit": "mL"}
